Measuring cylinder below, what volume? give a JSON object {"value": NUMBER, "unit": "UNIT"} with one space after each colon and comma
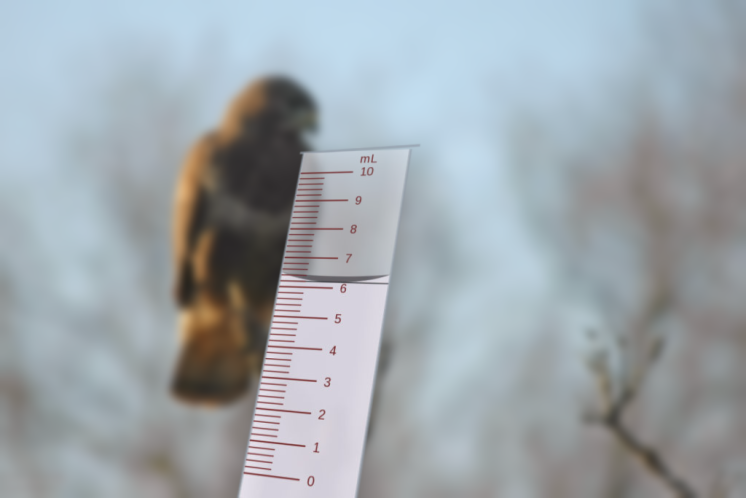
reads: {"value": 6.2, "unit": "mL"}
